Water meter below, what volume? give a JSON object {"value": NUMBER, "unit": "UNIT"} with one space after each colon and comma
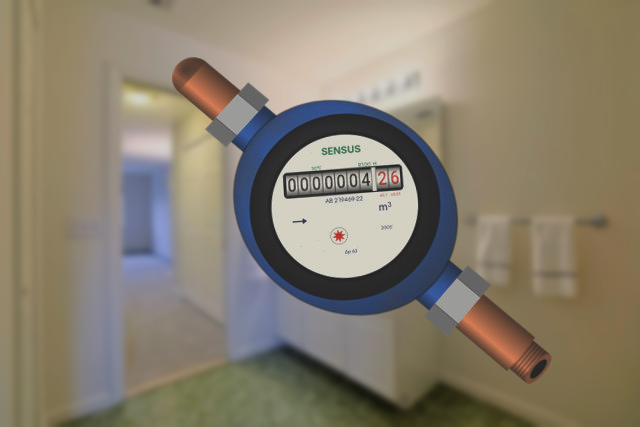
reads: {"value": 4.26, "unit": "m³"}
